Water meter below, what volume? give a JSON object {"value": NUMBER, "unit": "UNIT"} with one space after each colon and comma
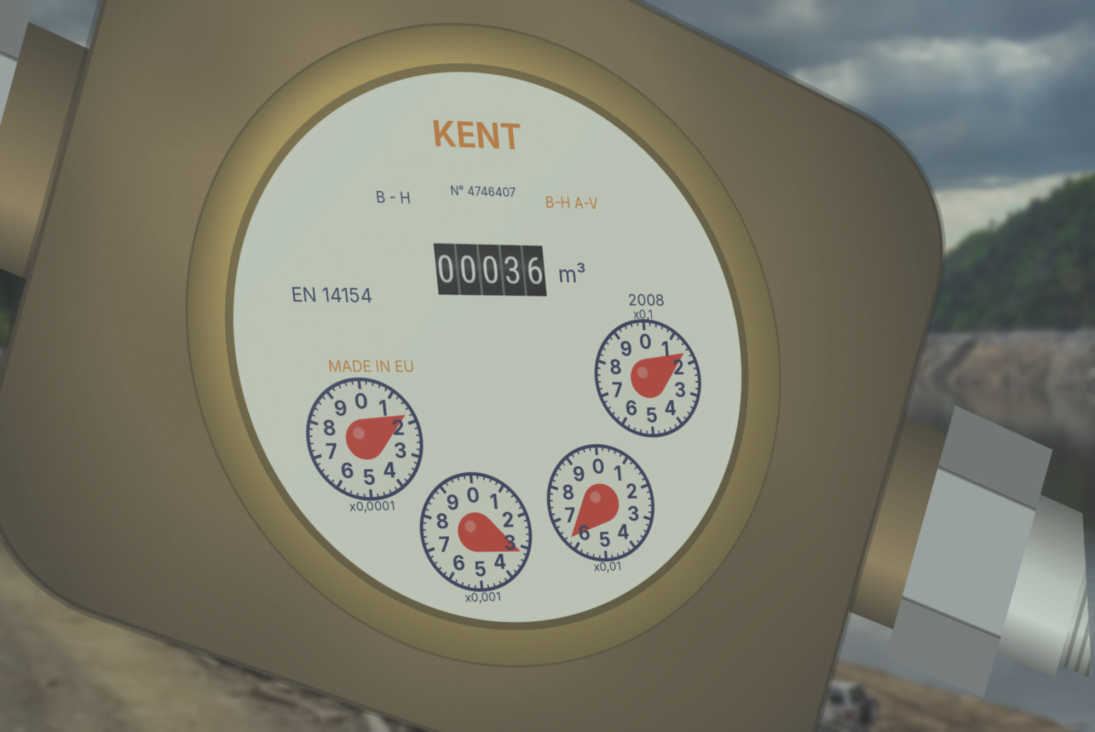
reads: {"value": 36.1631, "unit": "m³"}
